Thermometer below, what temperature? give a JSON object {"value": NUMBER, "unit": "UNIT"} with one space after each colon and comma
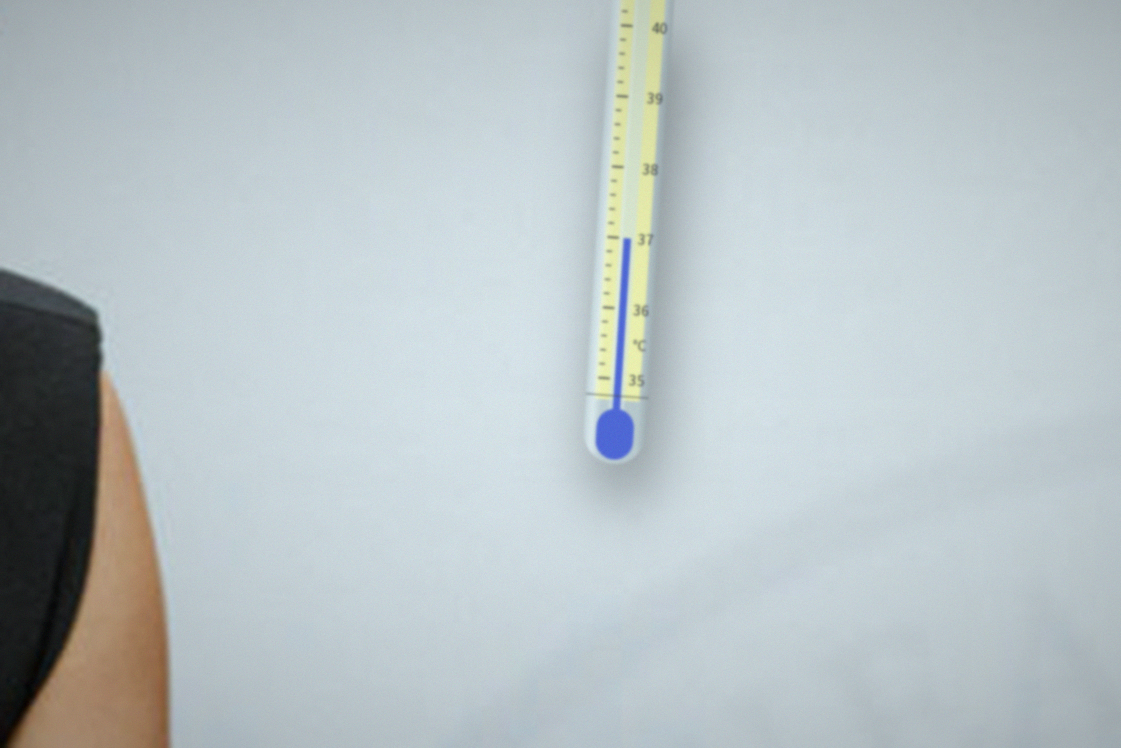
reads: {"value": 37, "unit": "°C"}
